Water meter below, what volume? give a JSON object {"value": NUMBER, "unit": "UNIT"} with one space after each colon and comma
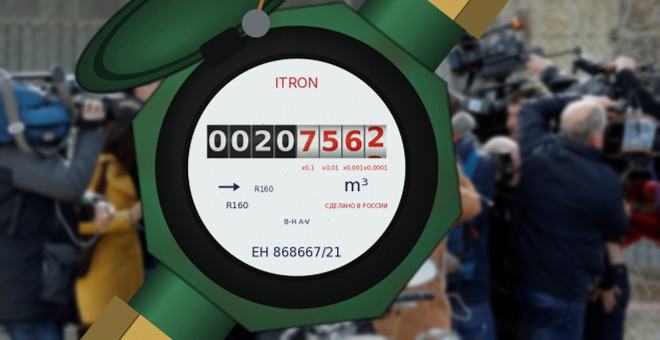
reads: {"value": 20.7562, "unit": "m³"}
